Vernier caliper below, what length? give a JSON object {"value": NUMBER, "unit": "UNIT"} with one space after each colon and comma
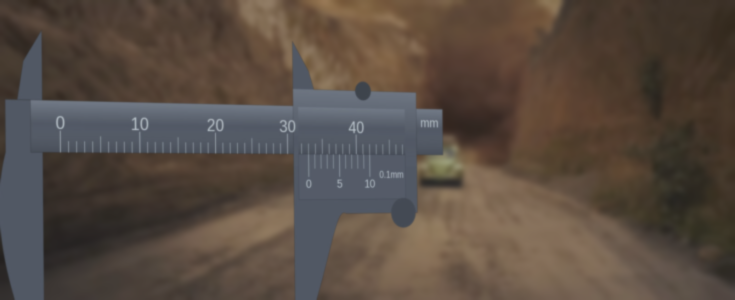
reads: {"value": 33.0, "unit": "mm"}
